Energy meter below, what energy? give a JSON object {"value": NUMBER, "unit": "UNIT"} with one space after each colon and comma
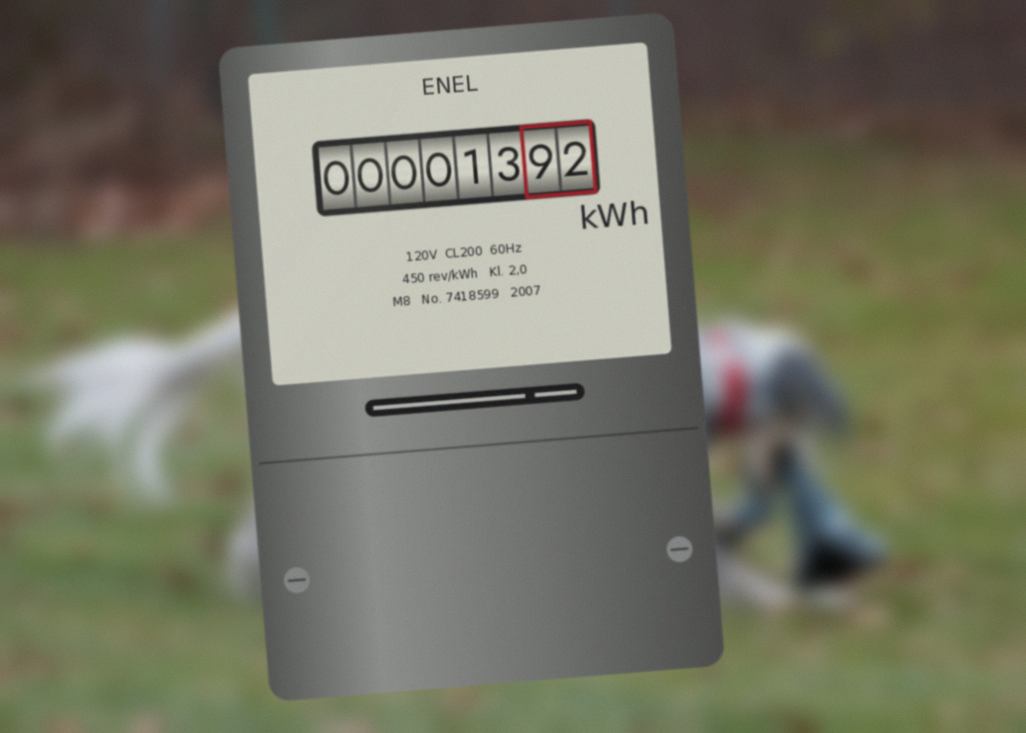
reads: {"value": 13.92, "unit": "kWh"}
